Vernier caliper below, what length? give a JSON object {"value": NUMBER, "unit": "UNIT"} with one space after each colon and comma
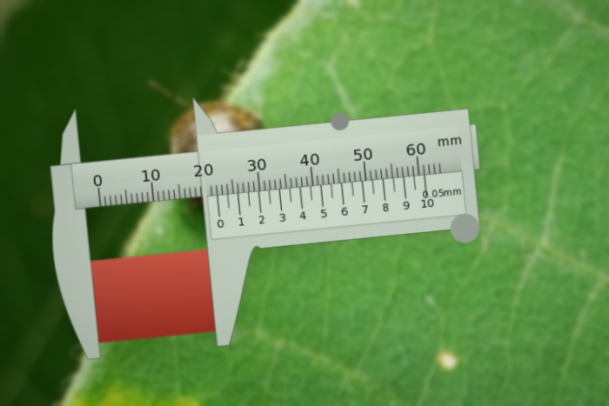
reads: {"value": 22.0, "unit": "mm"}
